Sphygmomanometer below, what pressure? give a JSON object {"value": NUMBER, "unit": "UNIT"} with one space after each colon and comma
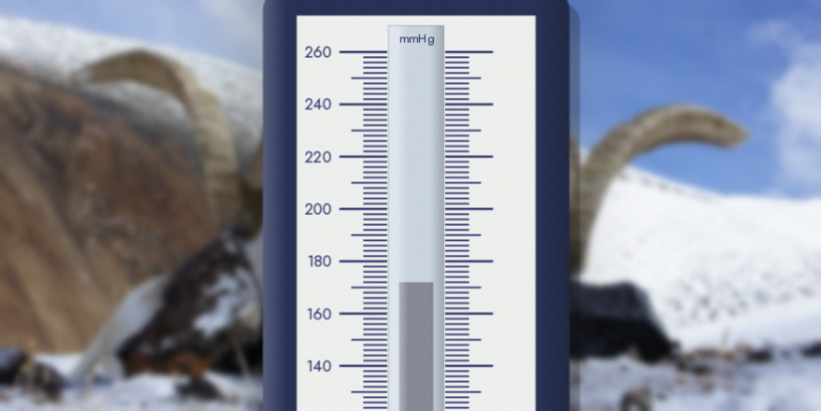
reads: {"value": 172, "unit": "mmHg"}
